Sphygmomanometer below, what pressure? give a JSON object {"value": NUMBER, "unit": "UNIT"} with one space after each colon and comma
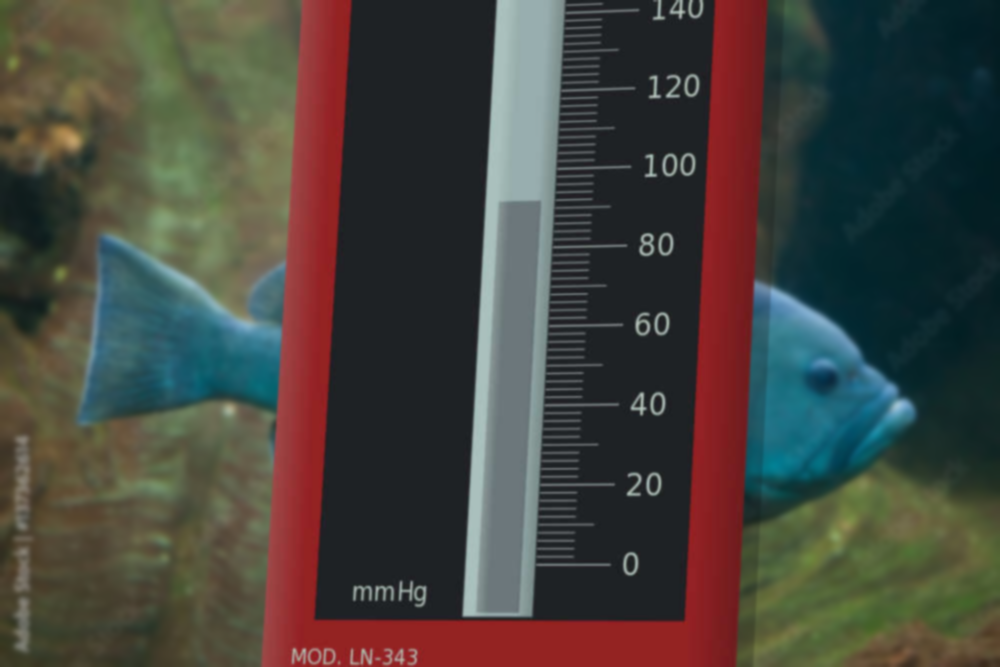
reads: {"value": 92, "unit": "mmHg"}
